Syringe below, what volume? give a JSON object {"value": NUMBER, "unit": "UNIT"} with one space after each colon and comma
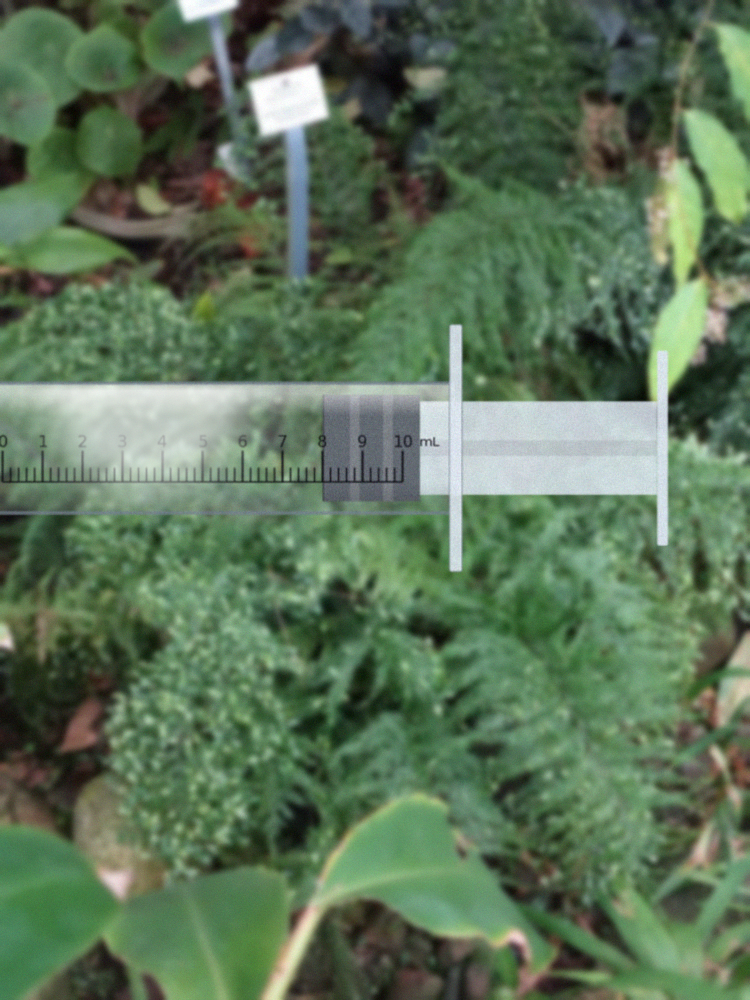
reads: {"value": 8, "unit": "mL"}
